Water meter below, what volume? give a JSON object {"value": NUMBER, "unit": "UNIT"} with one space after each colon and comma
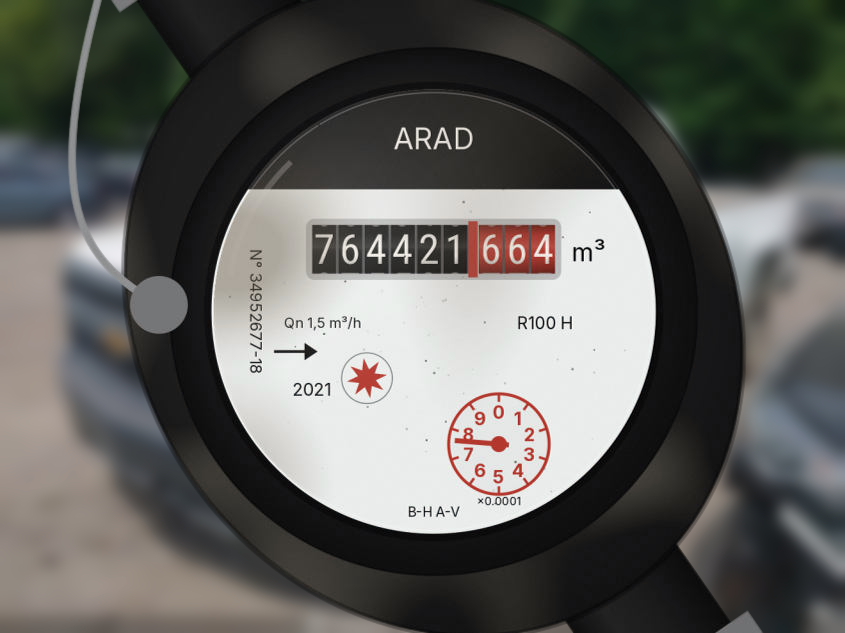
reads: {"value": 764421.6647, "unit": "m³"}
